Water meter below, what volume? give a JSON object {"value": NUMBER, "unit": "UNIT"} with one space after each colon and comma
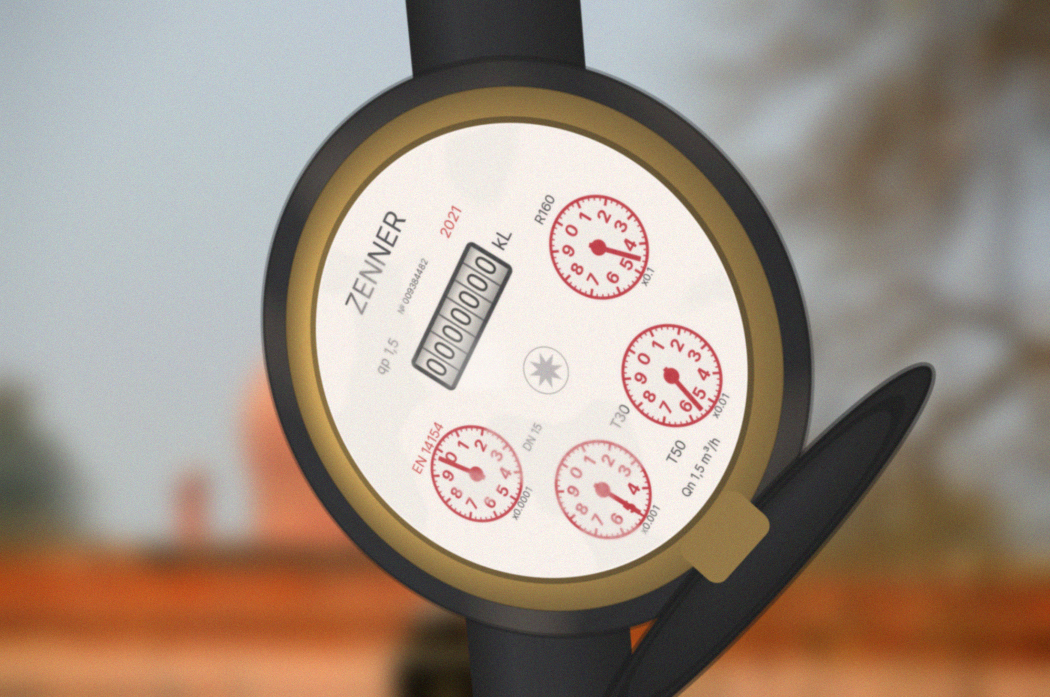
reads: {"value": 0.4549, "unit": "kL"}
